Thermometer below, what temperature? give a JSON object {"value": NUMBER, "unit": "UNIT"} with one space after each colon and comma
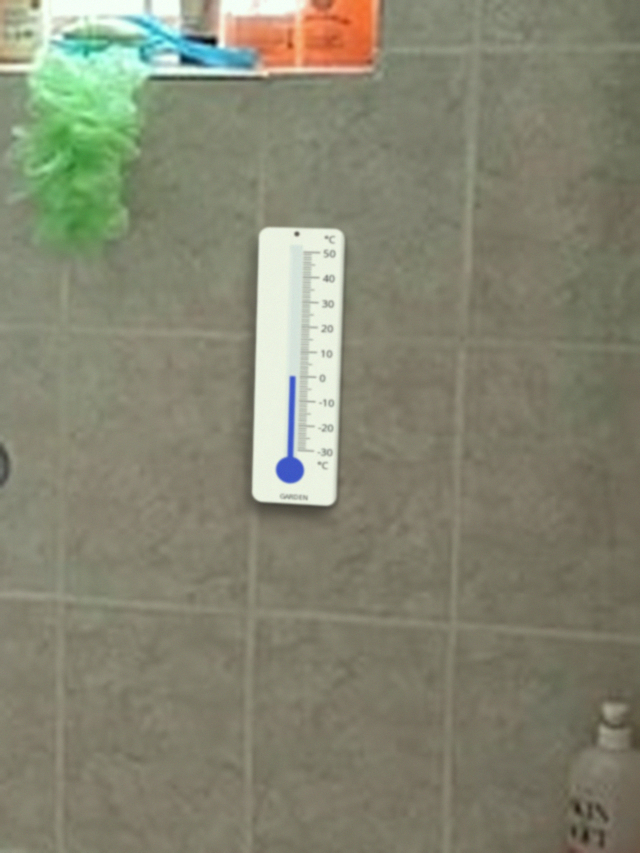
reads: {"value": 0, "unit": "°C"}
